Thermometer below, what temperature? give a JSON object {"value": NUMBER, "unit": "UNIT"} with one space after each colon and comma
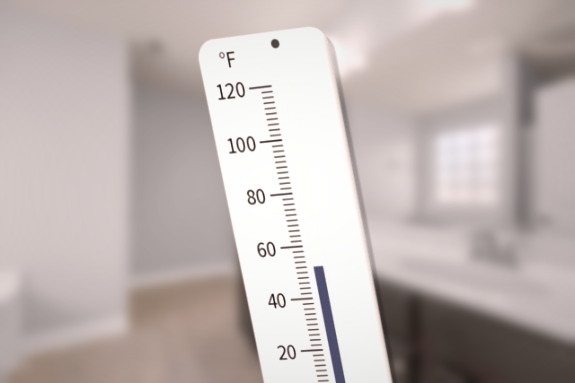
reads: {"value": 52, "unit": "°F"}
